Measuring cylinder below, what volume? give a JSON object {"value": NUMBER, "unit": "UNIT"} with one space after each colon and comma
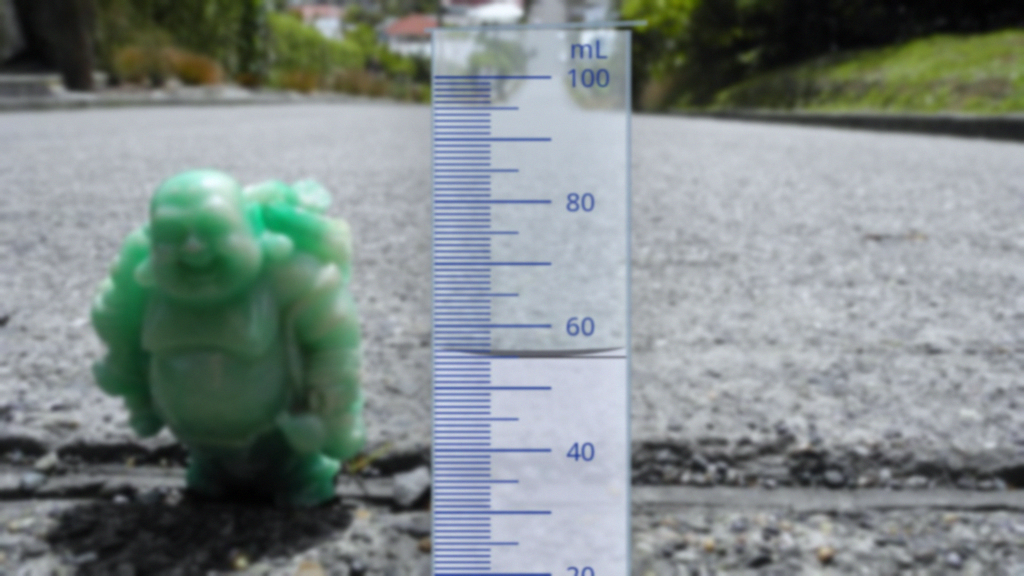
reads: {"value": 55, "unit": "mL"}
